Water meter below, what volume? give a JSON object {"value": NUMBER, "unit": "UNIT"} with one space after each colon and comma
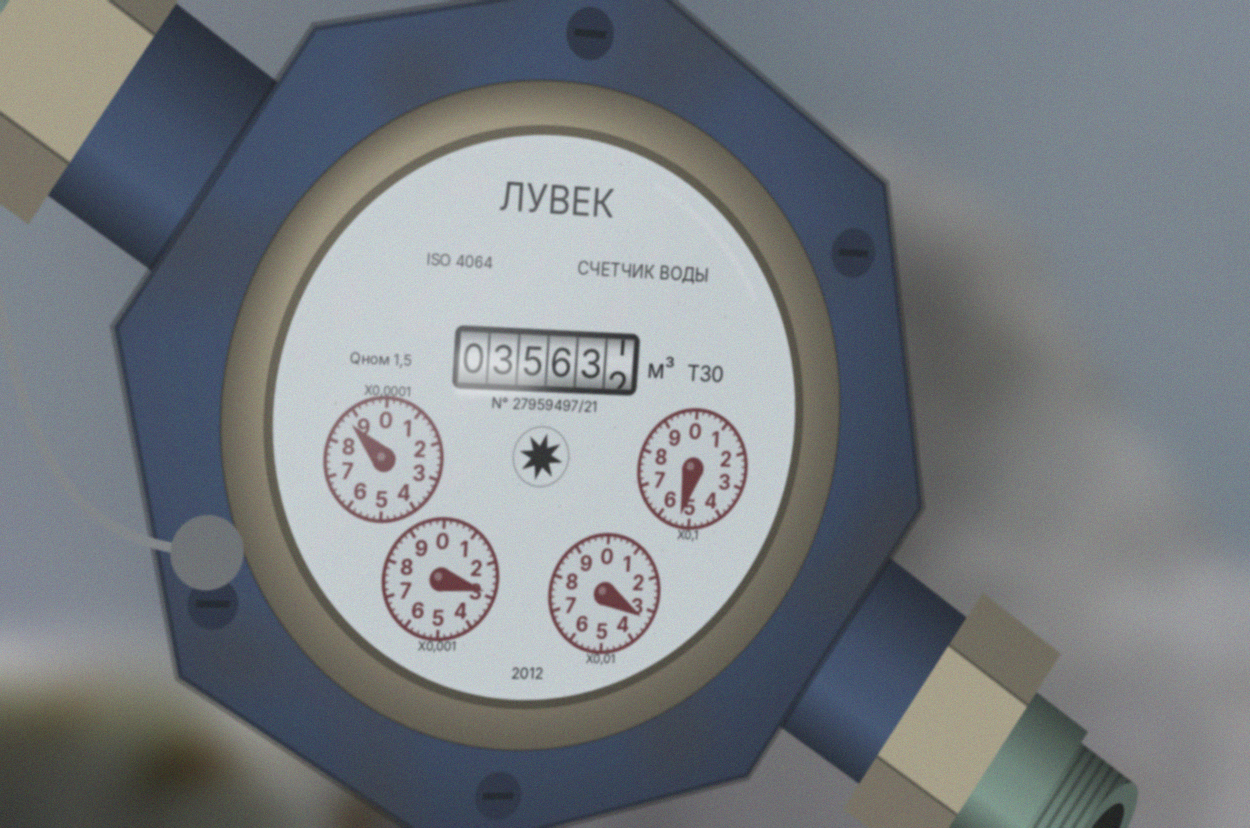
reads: {"value": 35631.5328, "unit": "m³"}
